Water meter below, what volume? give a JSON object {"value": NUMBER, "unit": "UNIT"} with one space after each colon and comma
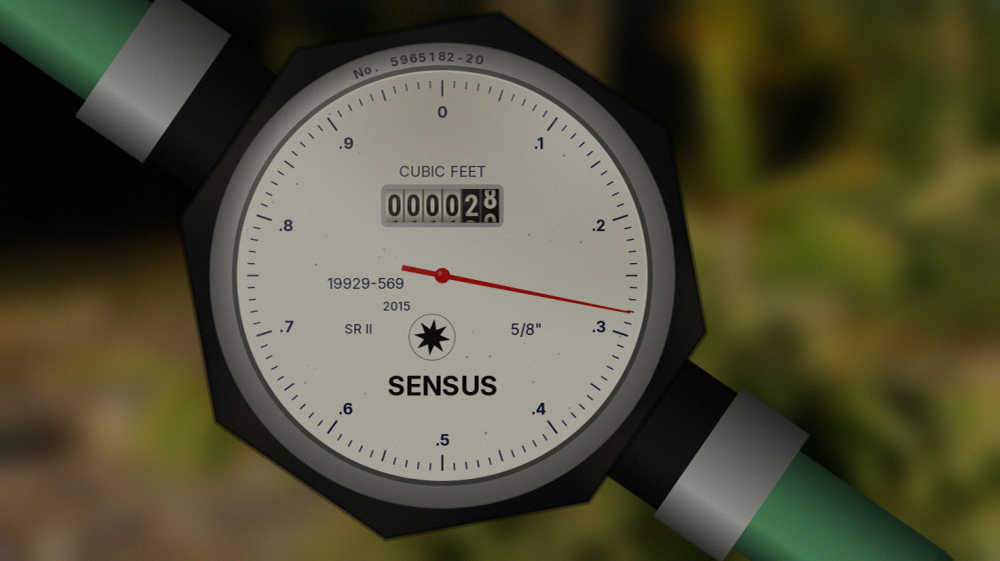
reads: {"value": 28.28, "unit": "ft³"}
